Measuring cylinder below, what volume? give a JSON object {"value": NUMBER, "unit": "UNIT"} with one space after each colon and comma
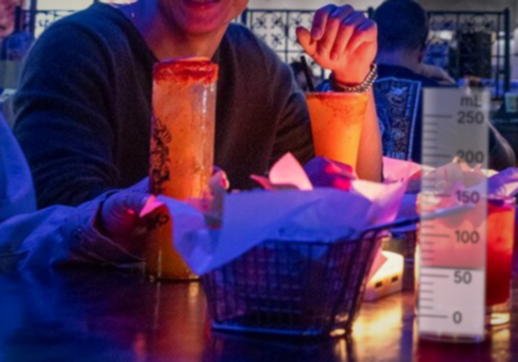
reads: {"value": 60, "unit": "mL"}
